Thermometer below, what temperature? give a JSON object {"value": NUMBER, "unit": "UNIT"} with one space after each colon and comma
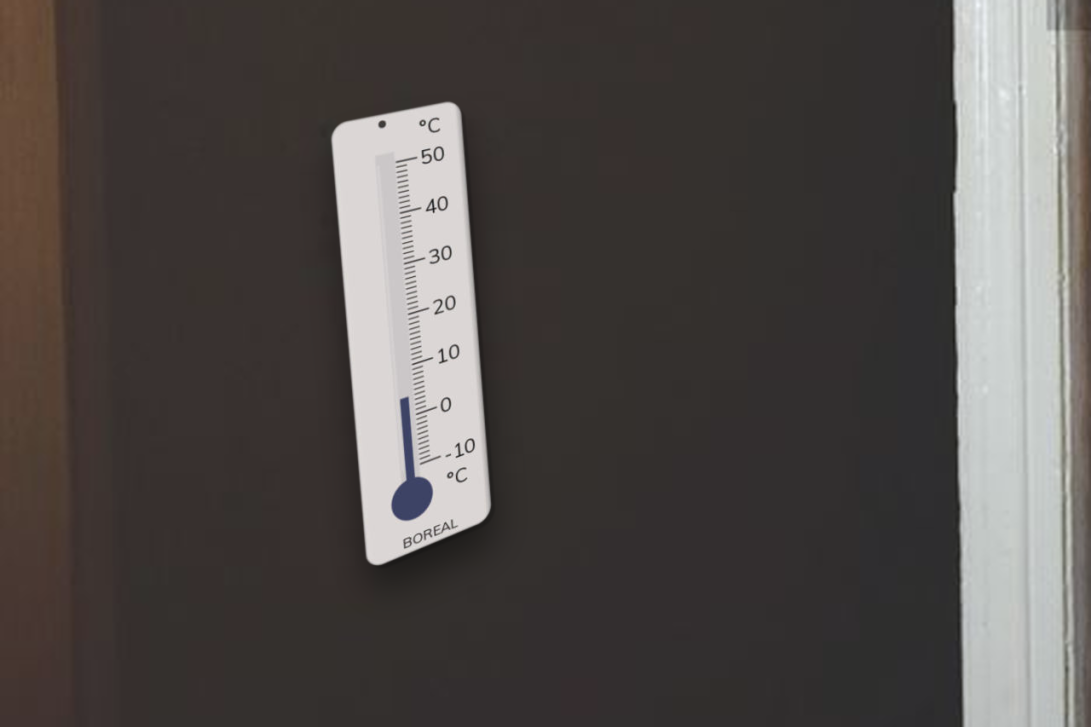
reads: {"value": 4, "unit": "°C"}
